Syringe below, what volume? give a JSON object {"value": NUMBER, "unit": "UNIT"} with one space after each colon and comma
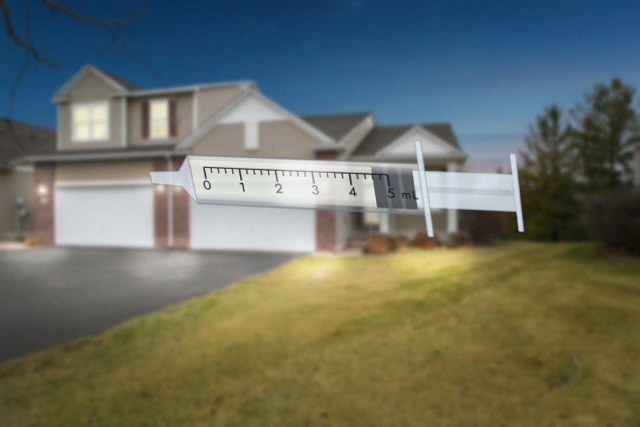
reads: {"value": 4.6, "unit": "mL"}
